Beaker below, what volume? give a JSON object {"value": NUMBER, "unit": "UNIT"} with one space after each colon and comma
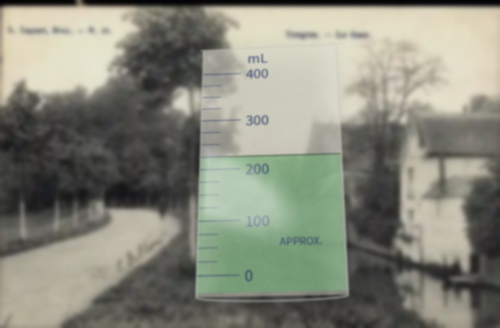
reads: {"value": 225, "unit": "mL"}
